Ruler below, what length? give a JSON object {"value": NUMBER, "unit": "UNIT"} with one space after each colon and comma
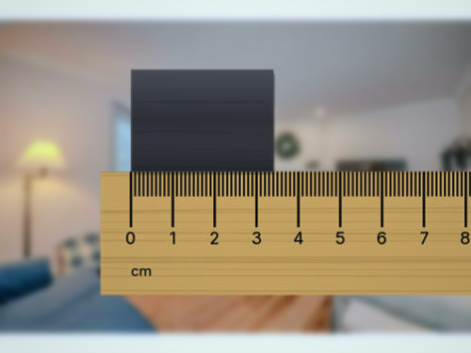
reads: {"value": 3.4, "unit": "cm"}
